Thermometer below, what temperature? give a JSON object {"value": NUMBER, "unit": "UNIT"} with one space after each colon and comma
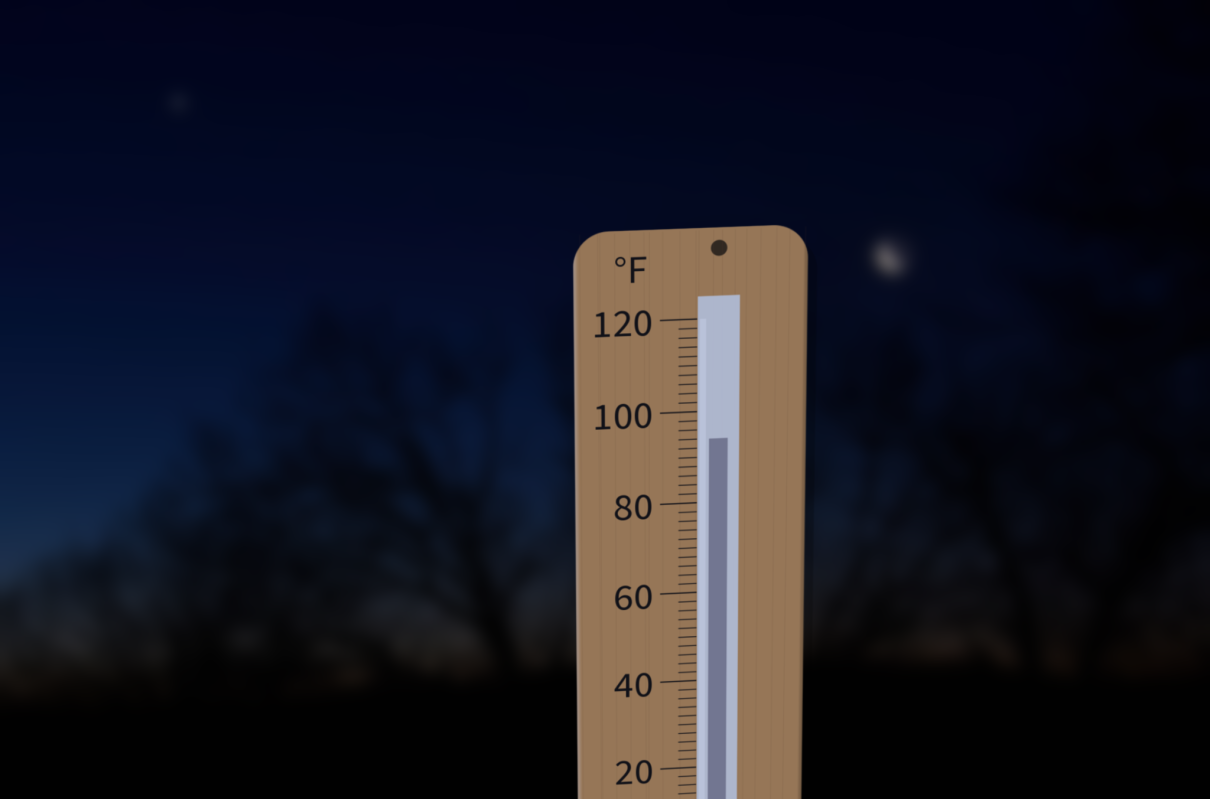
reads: {"value": 94, "unit": "°F"}
